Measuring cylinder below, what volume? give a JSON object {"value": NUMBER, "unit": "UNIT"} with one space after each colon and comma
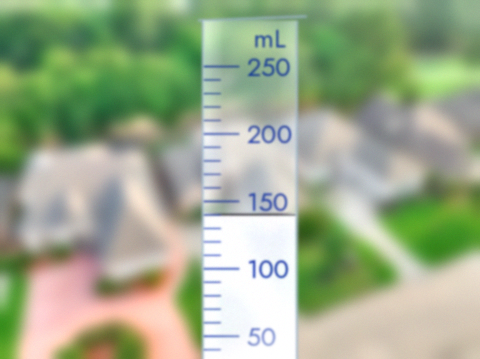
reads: {"value": 140, "unit": "mL"}
